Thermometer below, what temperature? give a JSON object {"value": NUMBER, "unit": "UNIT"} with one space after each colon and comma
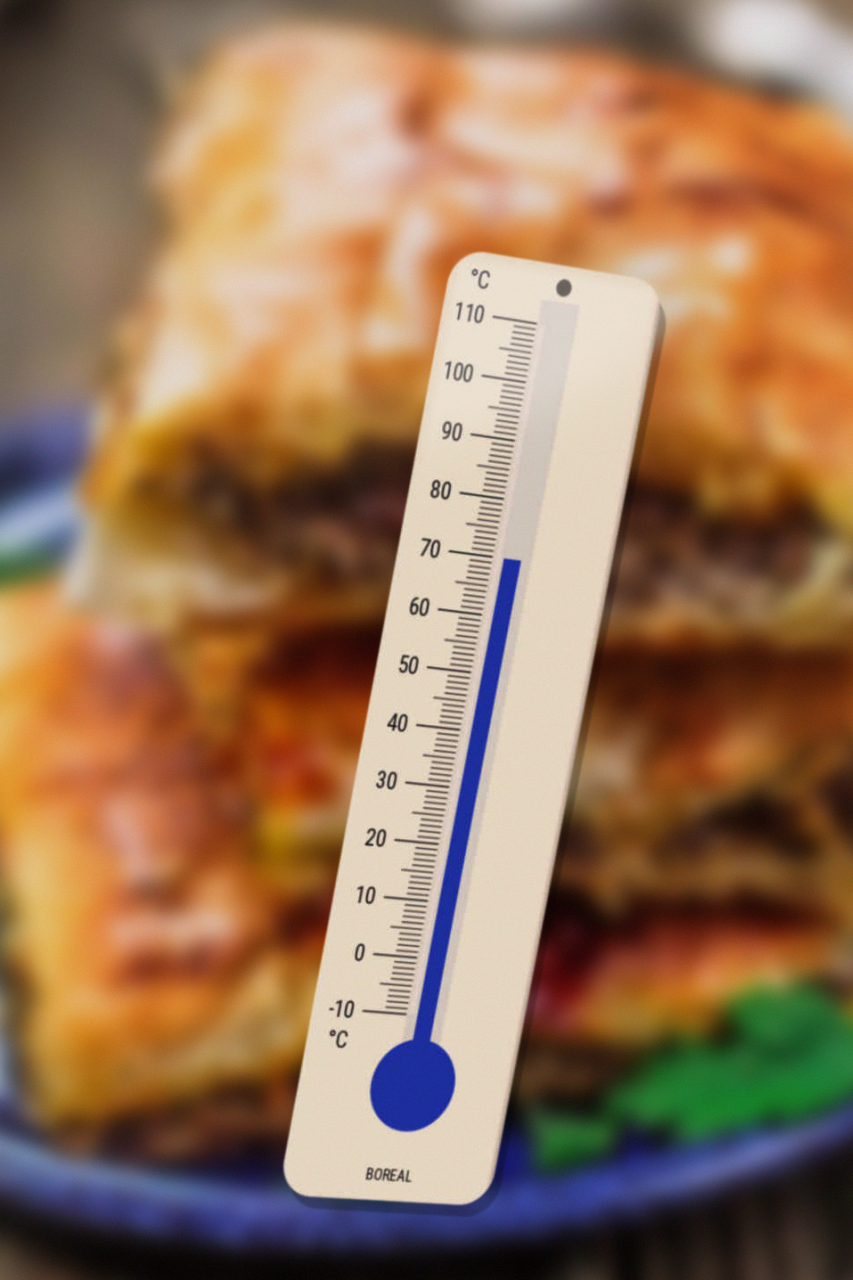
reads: {"value": 70, "unit": "°C"}
